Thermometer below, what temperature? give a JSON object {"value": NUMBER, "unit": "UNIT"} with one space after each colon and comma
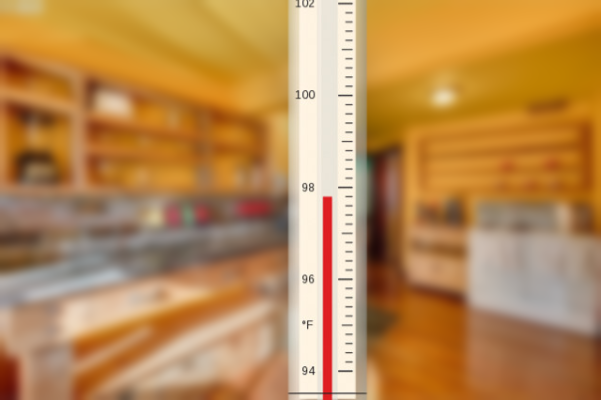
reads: {"value": 97.8, "unit": "°F"}
